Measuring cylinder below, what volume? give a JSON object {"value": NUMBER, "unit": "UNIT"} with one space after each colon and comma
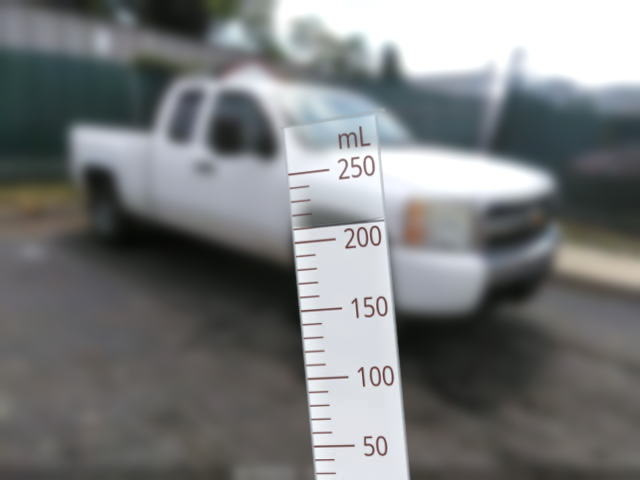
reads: {"value": 210, "unit": "mL"}
